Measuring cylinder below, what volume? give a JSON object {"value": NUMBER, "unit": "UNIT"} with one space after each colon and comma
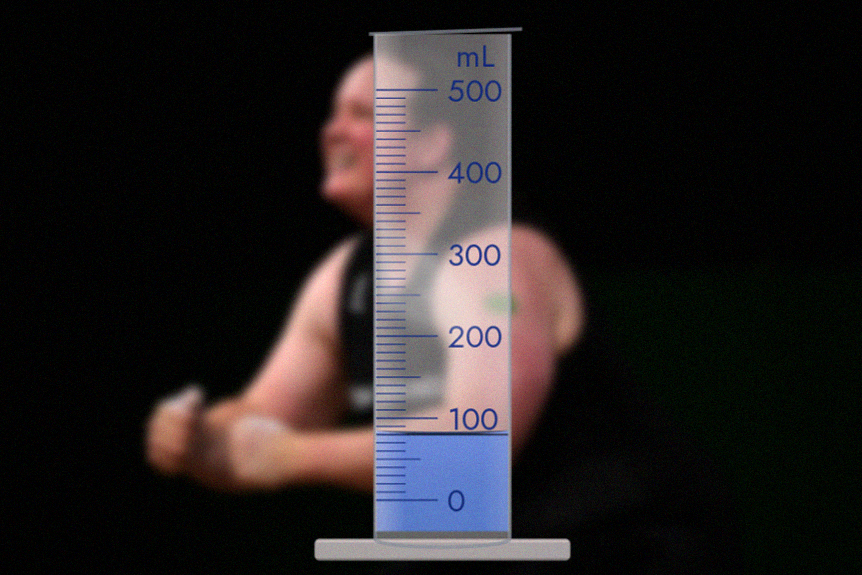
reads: {"value": 80, "unit": "mL"}
